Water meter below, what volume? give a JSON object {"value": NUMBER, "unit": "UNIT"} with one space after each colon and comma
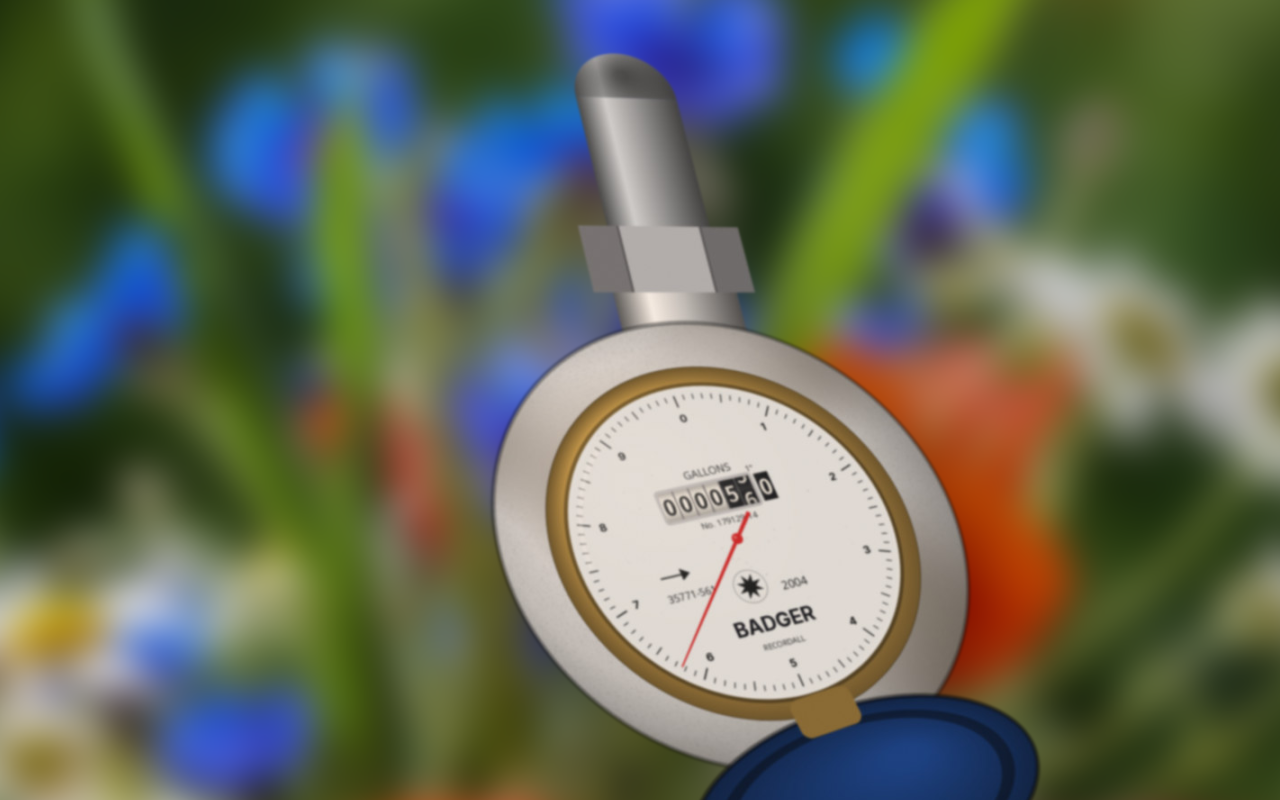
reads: {"value": 556.2, "unit": "gal"}
